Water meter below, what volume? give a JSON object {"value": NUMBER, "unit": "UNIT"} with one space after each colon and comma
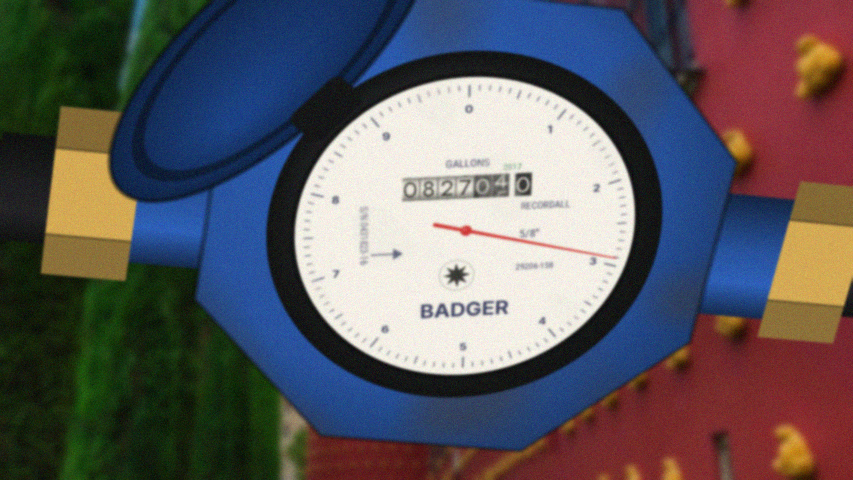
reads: {"value": 827042.9, "unit": "gal"}
